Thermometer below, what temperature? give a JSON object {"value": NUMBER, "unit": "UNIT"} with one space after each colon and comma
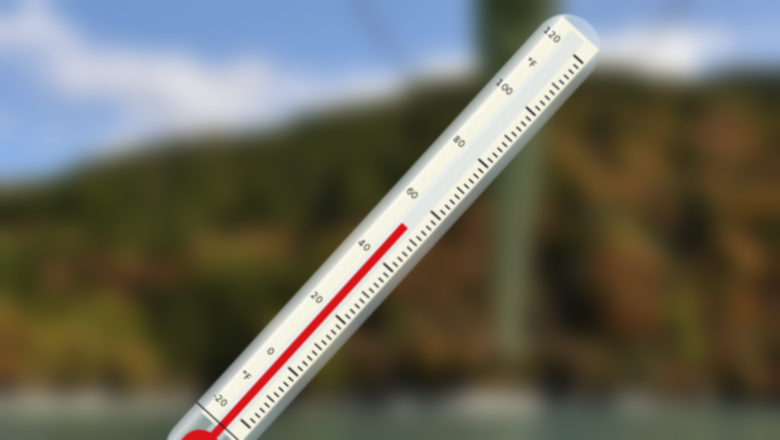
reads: {"value": 52, "unit": "°F"}
